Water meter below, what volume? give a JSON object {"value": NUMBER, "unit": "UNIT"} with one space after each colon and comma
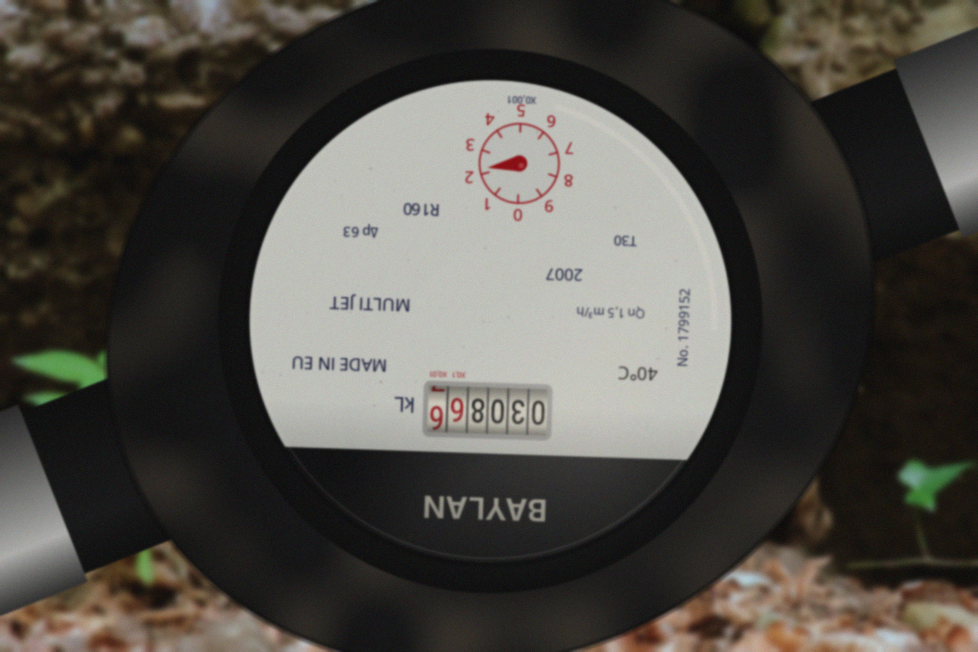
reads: {"value": 308.662, "unit": "kL"}
